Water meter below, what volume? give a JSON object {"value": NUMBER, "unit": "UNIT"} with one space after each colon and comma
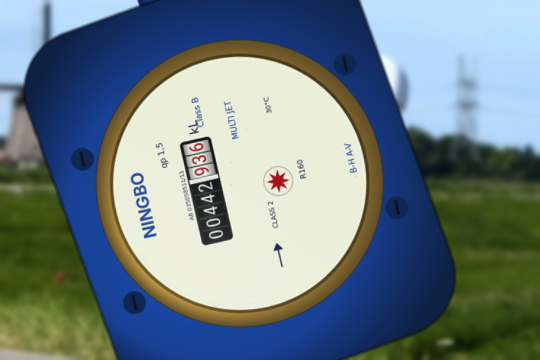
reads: {"value": 442.936, "unit": "kL"}
